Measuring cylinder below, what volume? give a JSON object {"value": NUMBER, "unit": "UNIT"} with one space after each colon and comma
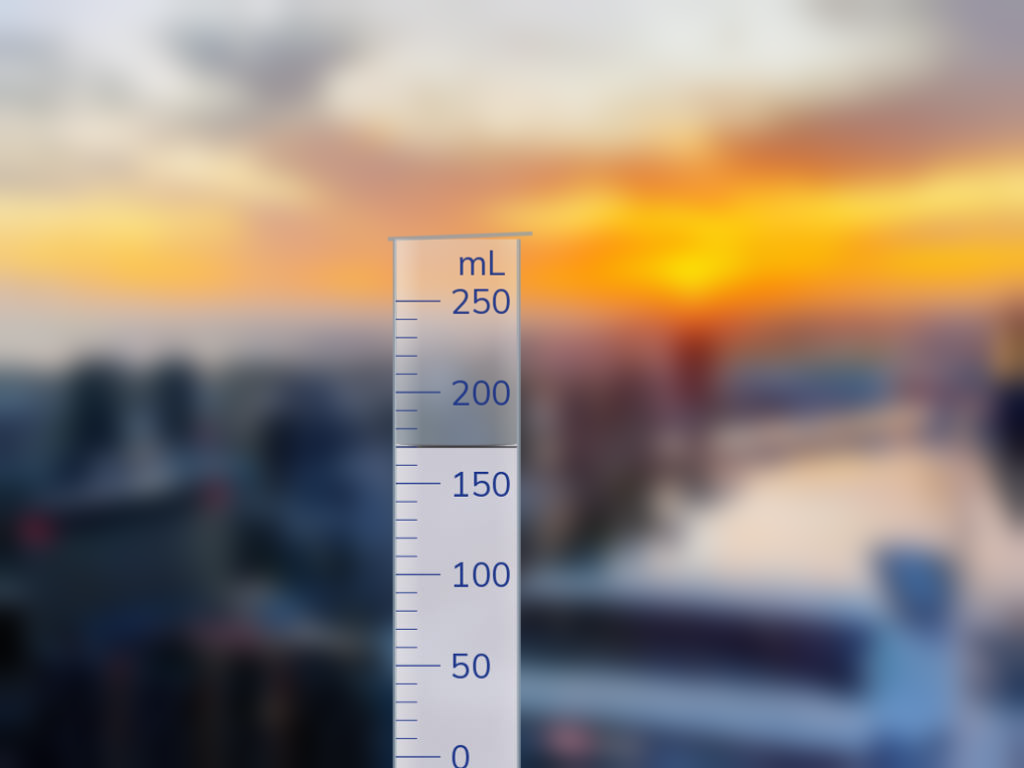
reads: {"value": 170, "unit": "mL"}
